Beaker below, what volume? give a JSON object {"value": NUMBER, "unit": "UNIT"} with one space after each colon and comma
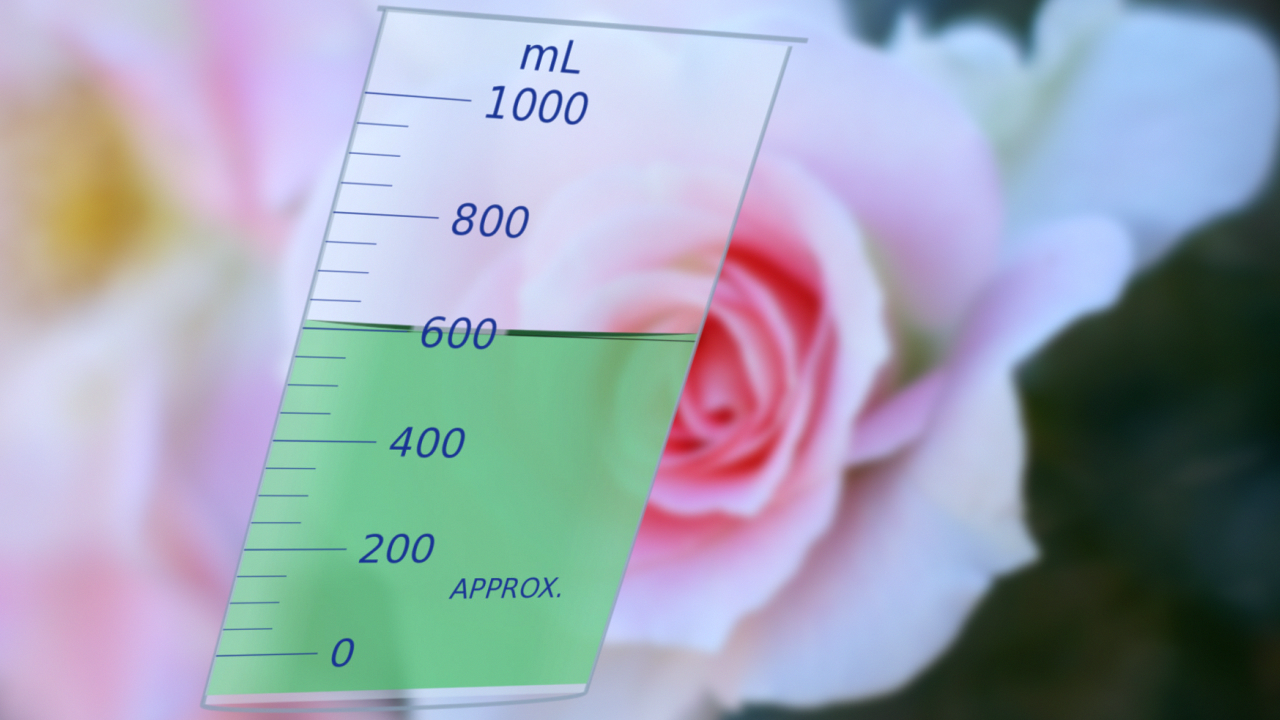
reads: {"value": 600, "unit": "mL"}
